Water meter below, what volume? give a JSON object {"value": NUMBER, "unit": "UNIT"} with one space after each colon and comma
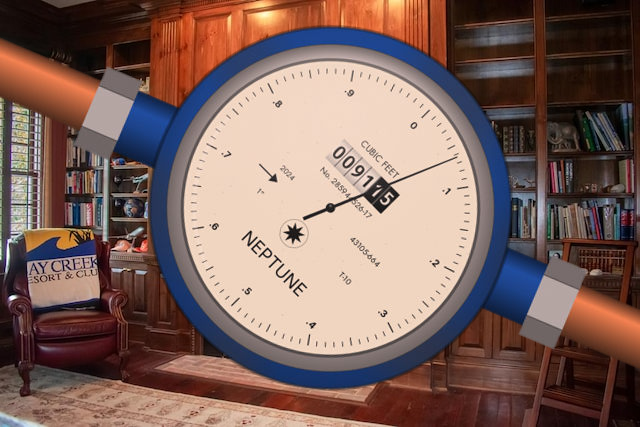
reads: {"value": 9115.06, "unit": "ft³"}
